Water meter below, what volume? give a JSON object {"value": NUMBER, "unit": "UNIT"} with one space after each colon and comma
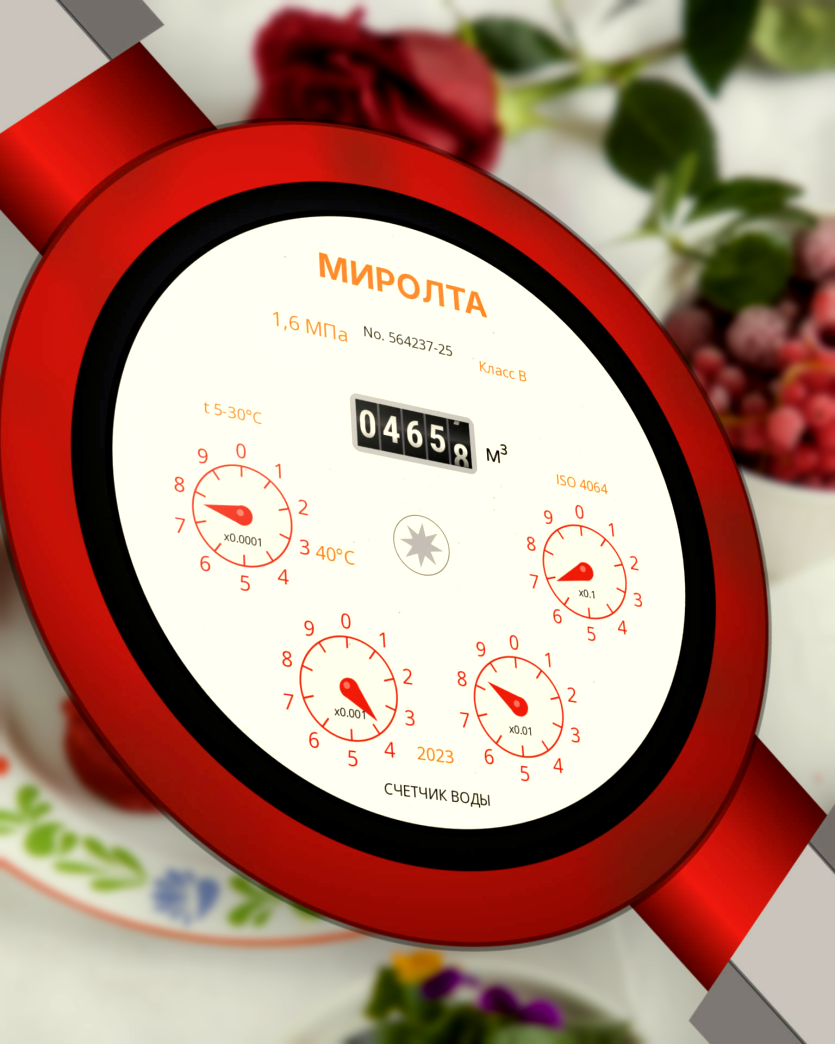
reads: {"value": 4657.6837, "unit": "m³"}
